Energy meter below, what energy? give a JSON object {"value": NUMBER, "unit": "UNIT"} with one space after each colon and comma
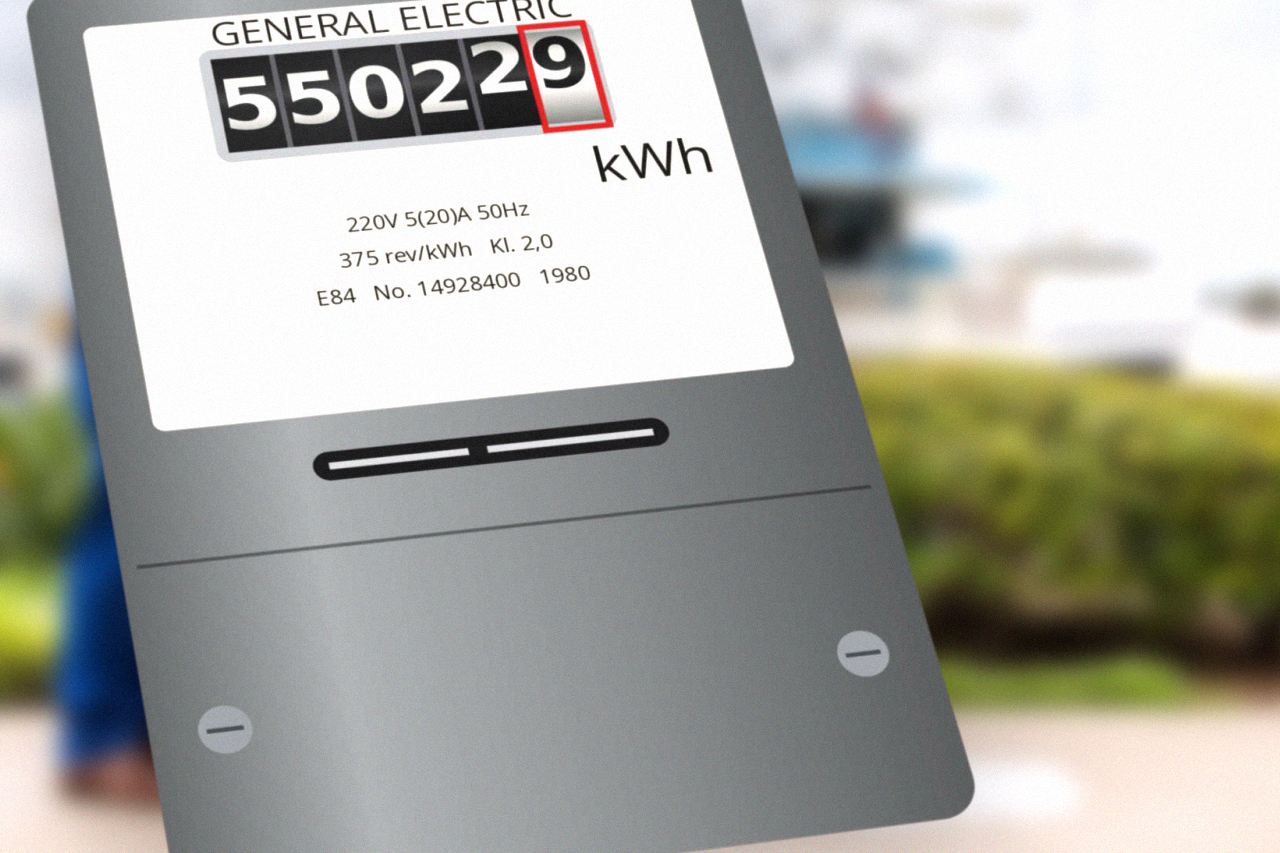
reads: {"value": 55022.9, "unit": "kWh"}
